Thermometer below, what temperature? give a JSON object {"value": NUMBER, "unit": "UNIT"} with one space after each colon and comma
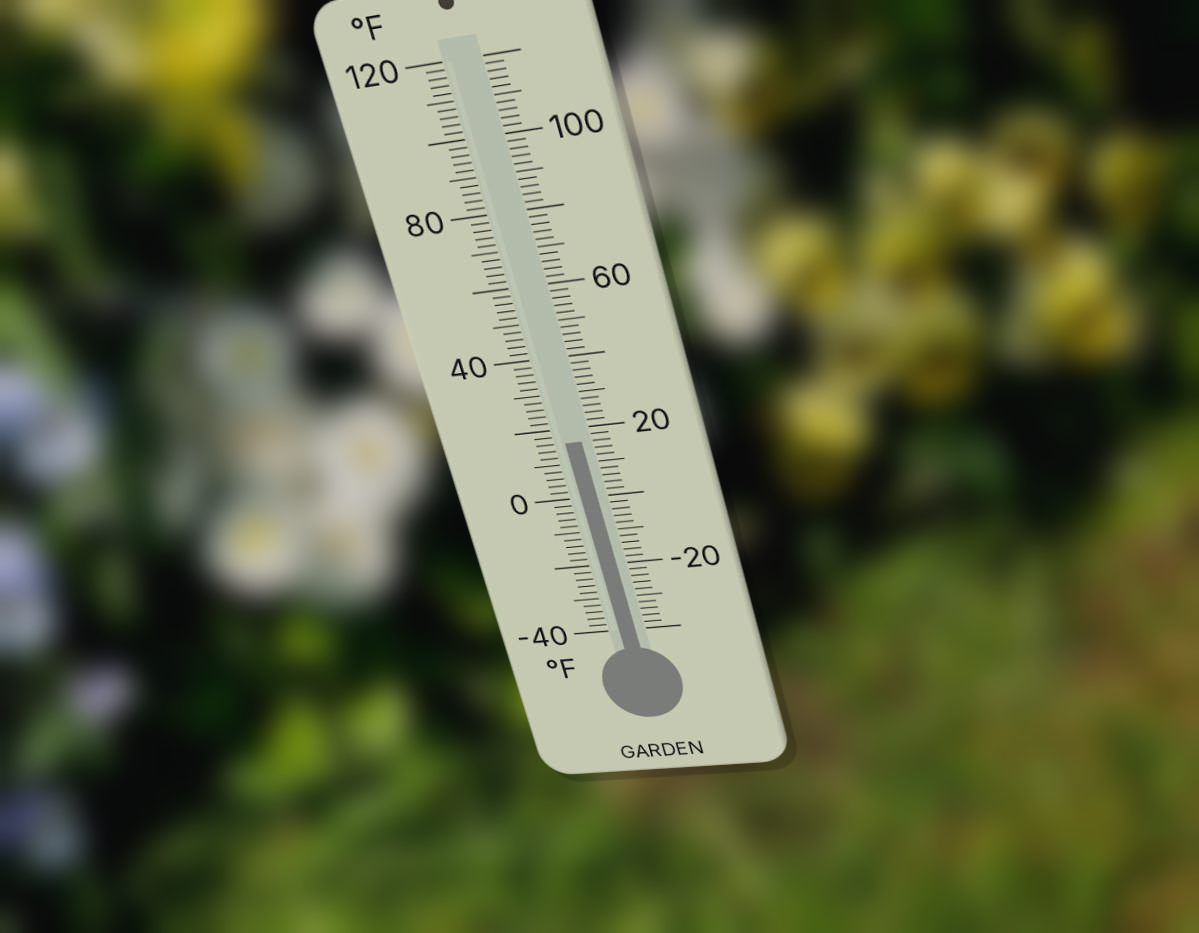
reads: {"value": 16, "unit": "°F"}
